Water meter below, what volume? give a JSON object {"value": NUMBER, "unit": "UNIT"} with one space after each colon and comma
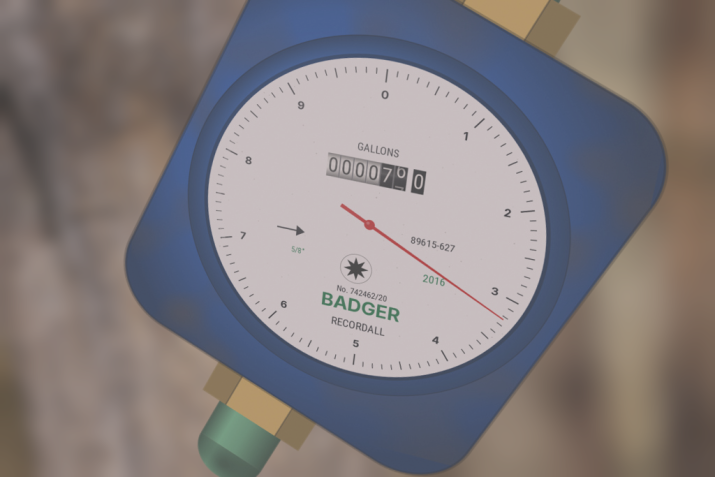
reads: {"value": 763.2, "unit": "gal"}
